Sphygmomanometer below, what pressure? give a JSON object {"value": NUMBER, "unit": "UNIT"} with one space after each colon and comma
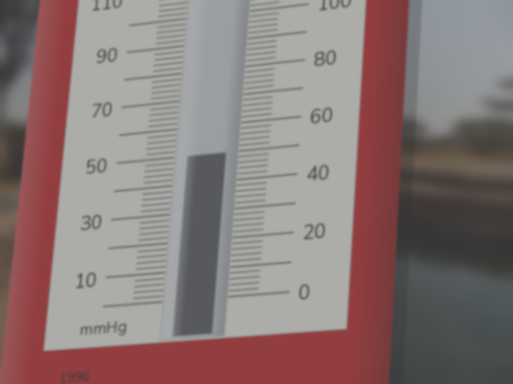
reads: {"value": 50, "unit": "mmHg"}
